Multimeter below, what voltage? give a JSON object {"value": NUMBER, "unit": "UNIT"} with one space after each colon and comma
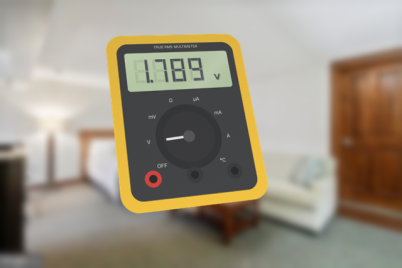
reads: {"value": 1.789, "unit": "V"}
